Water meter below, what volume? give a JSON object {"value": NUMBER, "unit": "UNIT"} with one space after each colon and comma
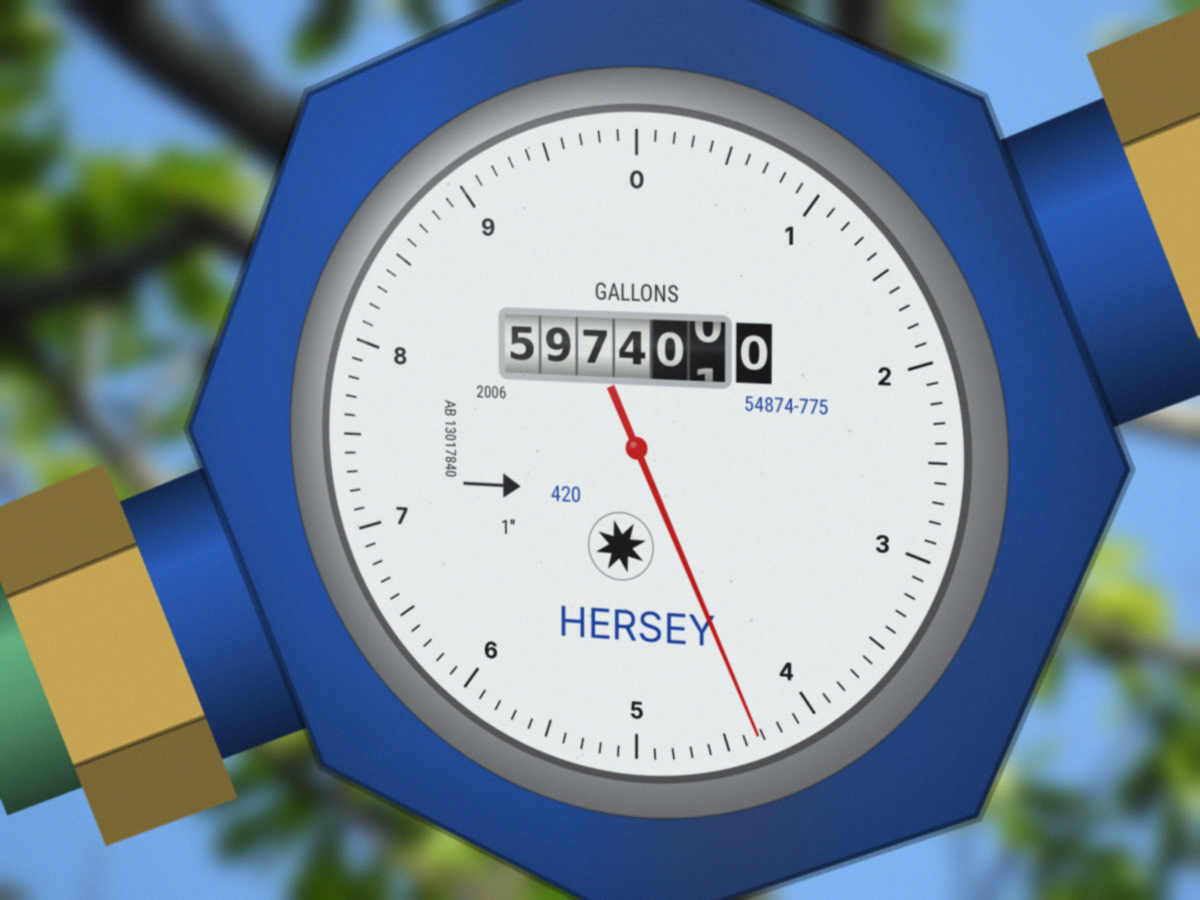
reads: {"value": 5974004.3, "unit": "gal"}
